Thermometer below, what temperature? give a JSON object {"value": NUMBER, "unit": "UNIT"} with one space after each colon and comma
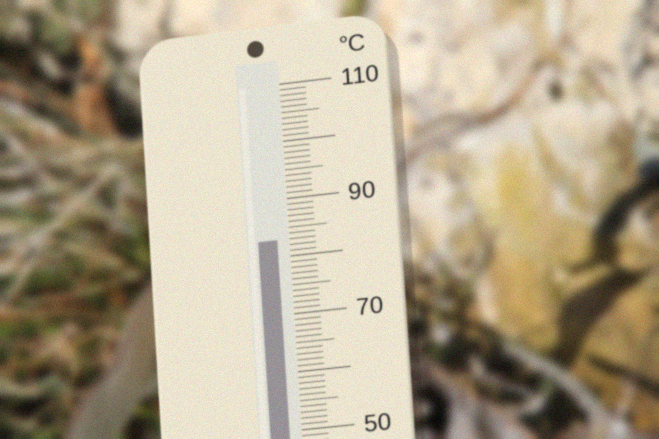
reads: {"value": 83, "unit": "°C"}
